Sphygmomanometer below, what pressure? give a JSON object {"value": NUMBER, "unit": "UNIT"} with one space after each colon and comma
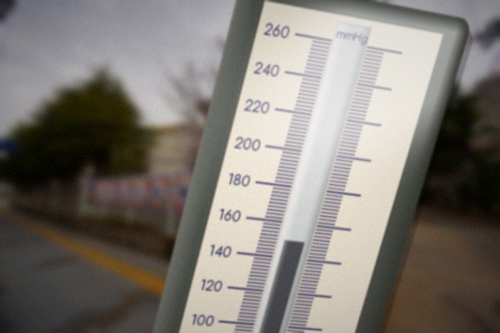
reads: {"value": 150, "unit": "mmHg"}
